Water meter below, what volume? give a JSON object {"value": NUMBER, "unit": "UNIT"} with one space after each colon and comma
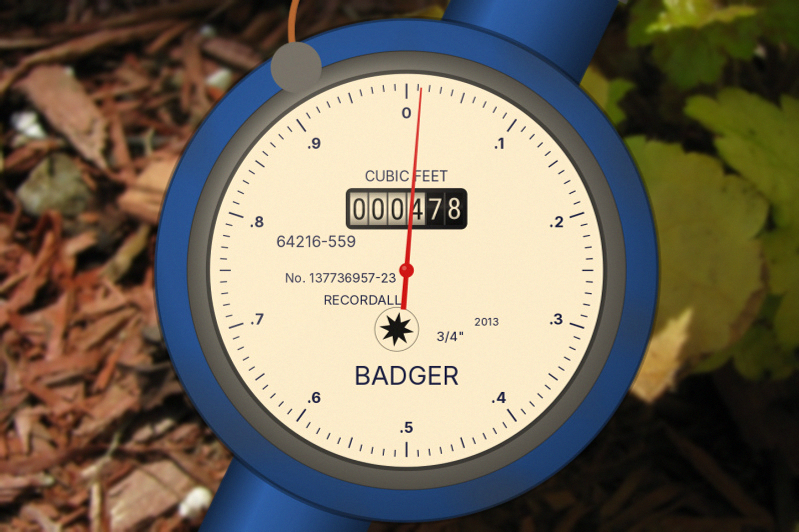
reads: {"value": 478.01, "unit": "ft³"}
